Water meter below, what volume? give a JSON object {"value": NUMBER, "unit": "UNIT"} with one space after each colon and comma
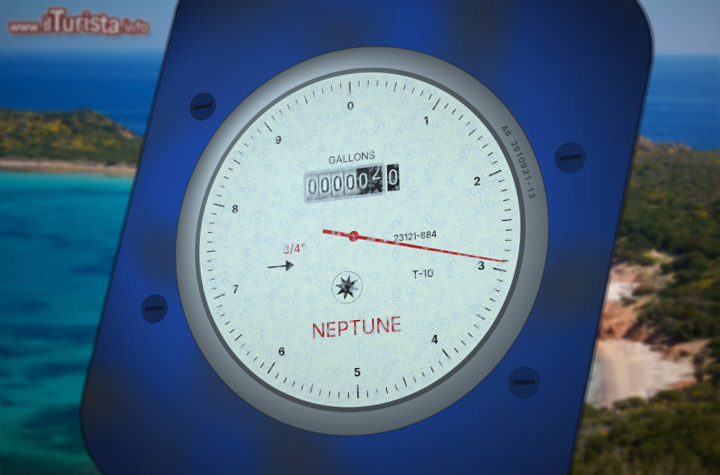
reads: {"value": 22.9, "unit": "gal"}
